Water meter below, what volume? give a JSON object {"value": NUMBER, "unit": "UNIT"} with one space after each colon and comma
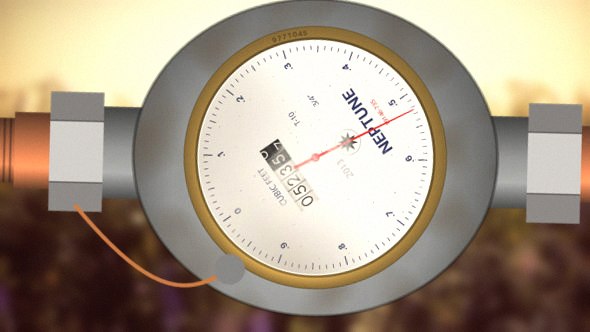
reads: {"value": 52356.52, "unit": "ft³"}
